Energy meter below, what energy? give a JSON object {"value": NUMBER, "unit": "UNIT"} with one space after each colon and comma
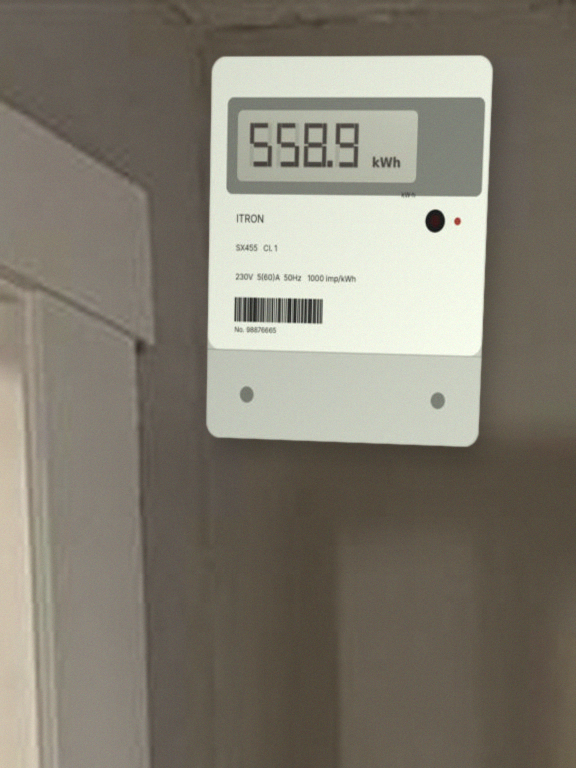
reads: {"value": 558.9, "unit": "kWh"}
